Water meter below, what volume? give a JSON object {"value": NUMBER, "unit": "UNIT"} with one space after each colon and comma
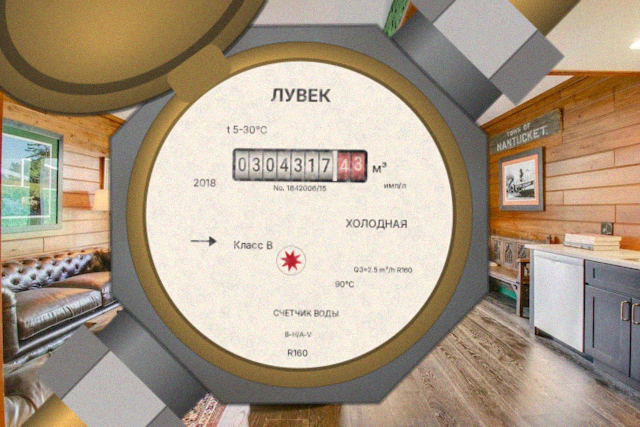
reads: {"value": 304317.43, "unit": "m³"}
